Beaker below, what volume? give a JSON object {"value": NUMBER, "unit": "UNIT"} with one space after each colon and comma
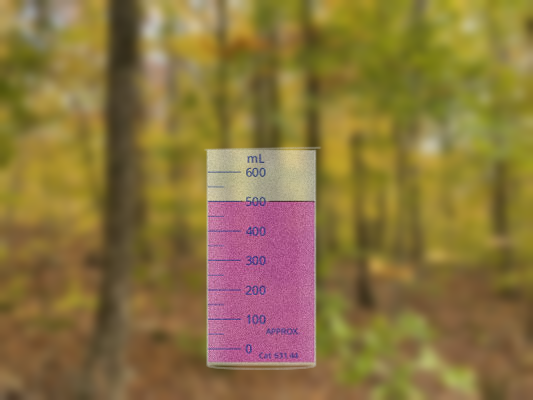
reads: {"value": 500, "unit": "mL"}
